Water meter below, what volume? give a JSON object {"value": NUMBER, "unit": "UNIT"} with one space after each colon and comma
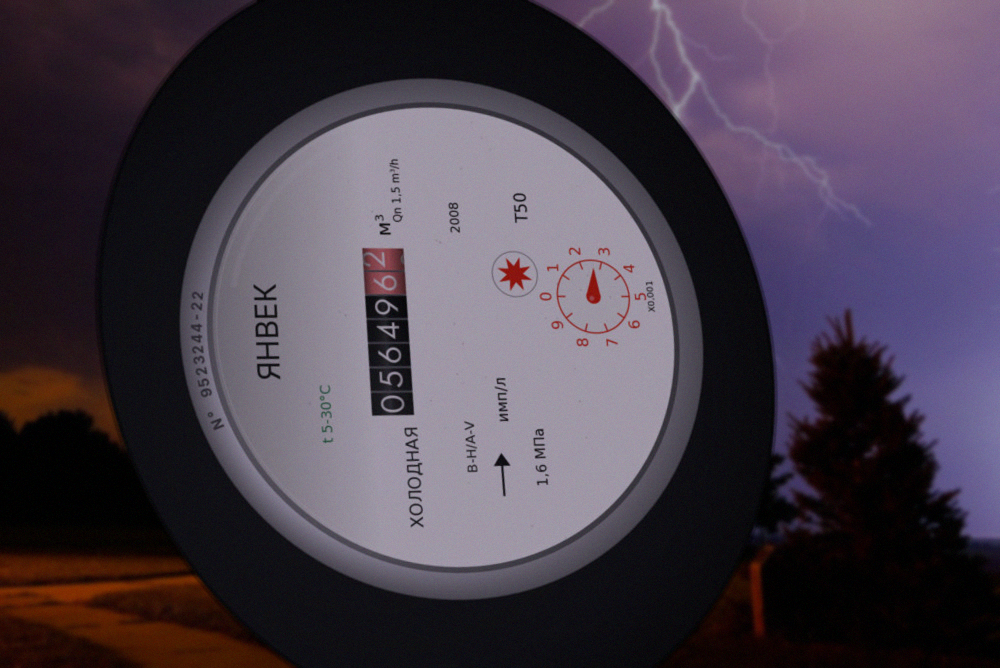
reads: {"value": 5649.622, "unit": "m³"}
